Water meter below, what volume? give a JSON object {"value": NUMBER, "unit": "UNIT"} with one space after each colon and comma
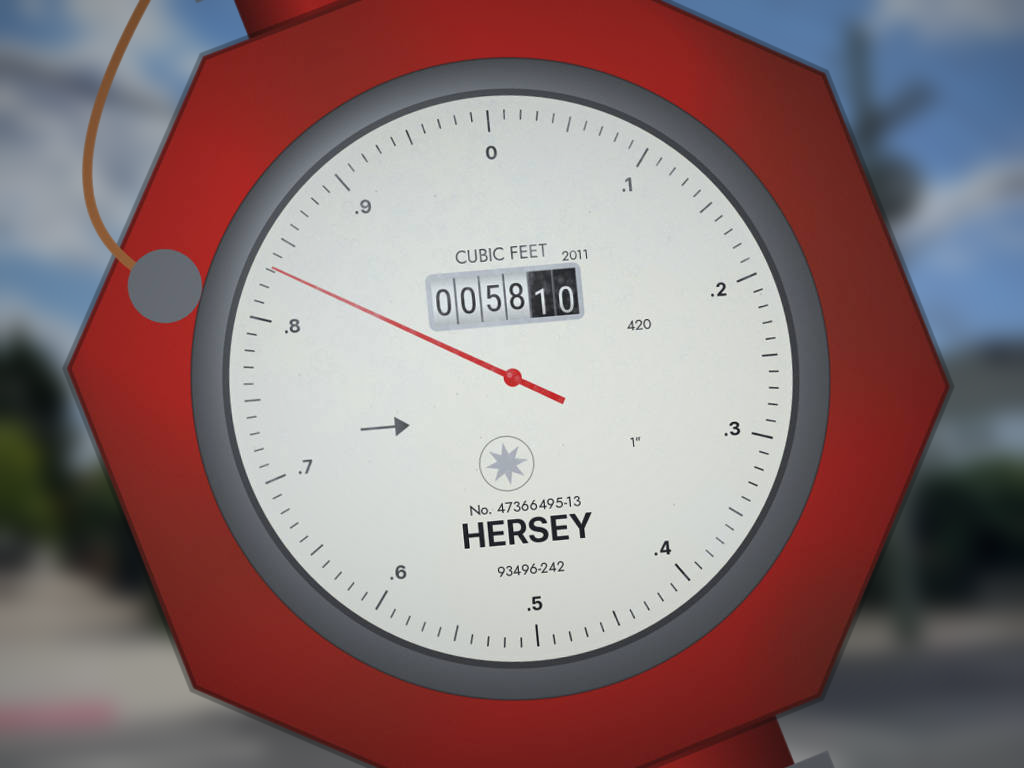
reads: {"value": 5809.83, "unit": "ft³"}
